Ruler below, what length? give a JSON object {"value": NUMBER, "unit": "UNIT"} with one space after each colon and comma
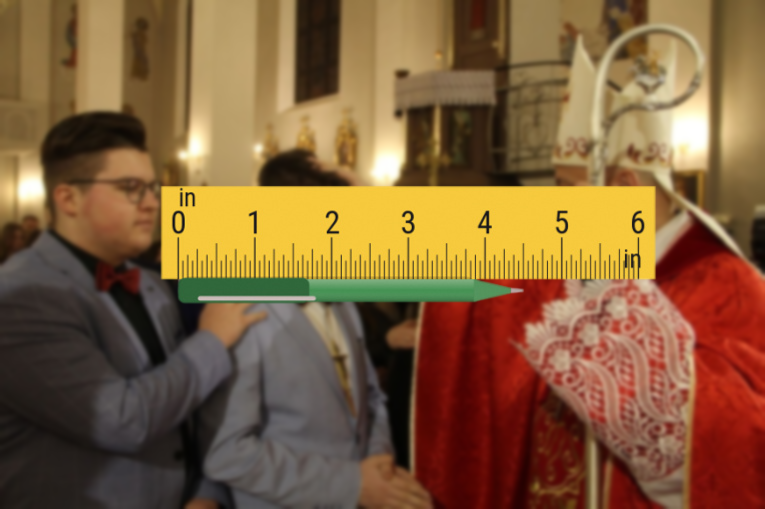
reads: {"value": 4.5, "unit": "in"}
